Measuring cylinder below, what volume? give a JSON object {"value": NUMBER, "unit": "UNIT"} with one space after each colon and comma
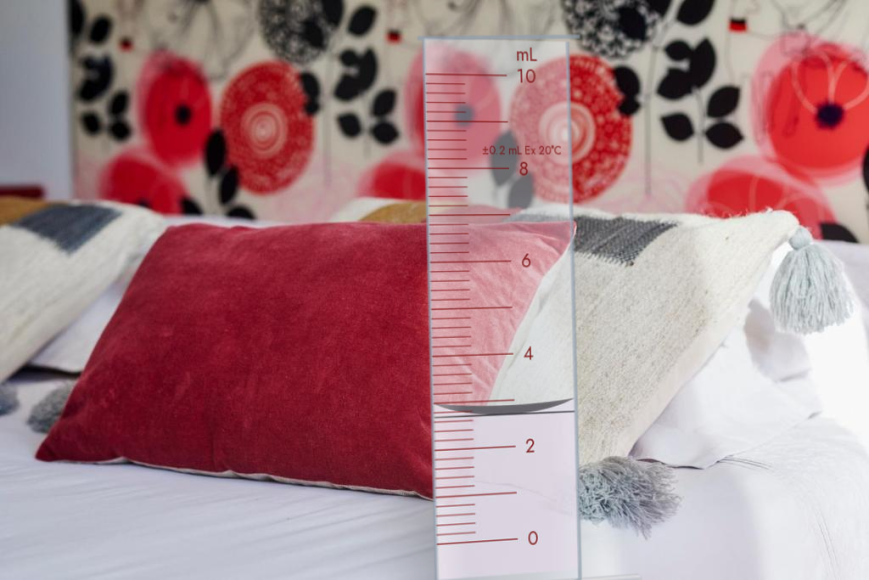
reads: {"value": 2.7, "unit": "mL"}
